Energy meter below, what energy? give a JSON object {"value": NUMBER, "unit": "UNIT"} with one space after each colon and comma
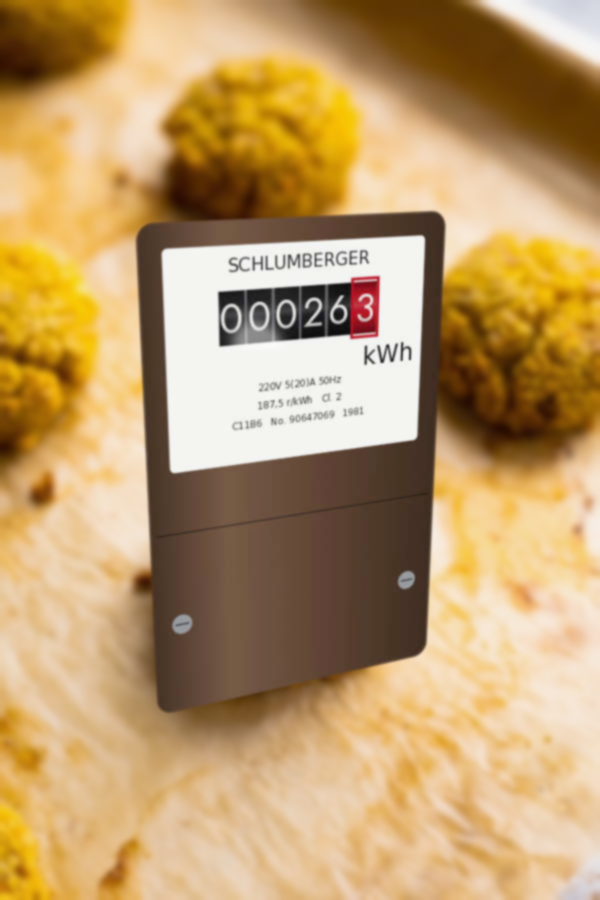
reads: {"value": 26.3, "unit": "kWh"}
